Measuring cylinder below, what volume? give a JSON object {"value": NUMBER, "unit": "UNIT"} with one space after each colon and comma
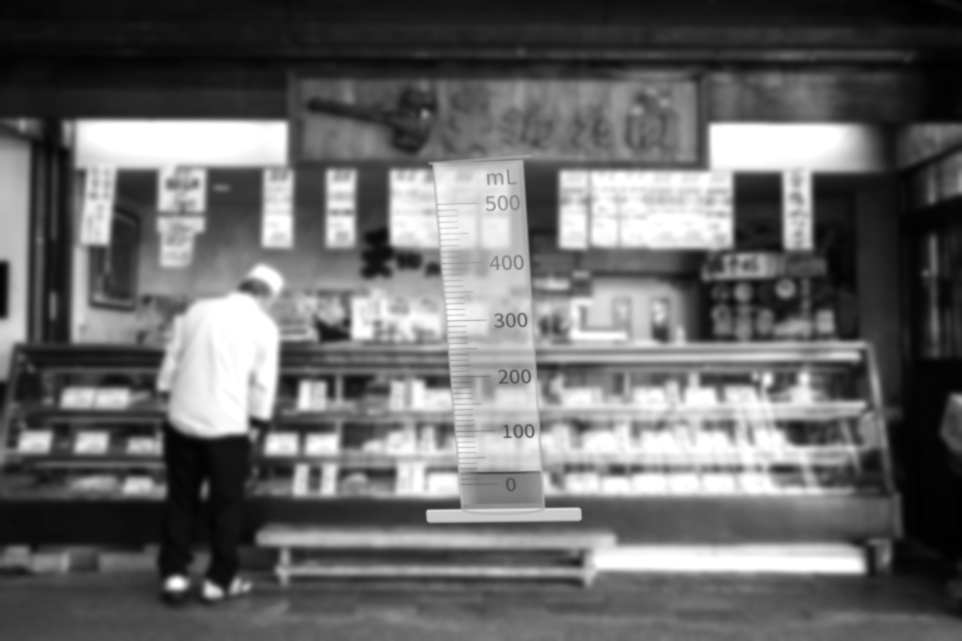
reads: {"value": 20, "unit": "mL"}
